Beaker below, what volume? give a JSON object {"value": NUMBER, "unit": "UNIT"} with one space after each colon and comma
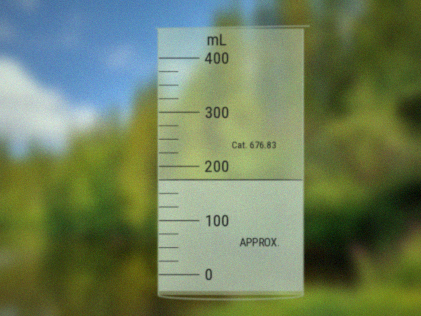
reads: {"value": 175, "unit": "mL"}
